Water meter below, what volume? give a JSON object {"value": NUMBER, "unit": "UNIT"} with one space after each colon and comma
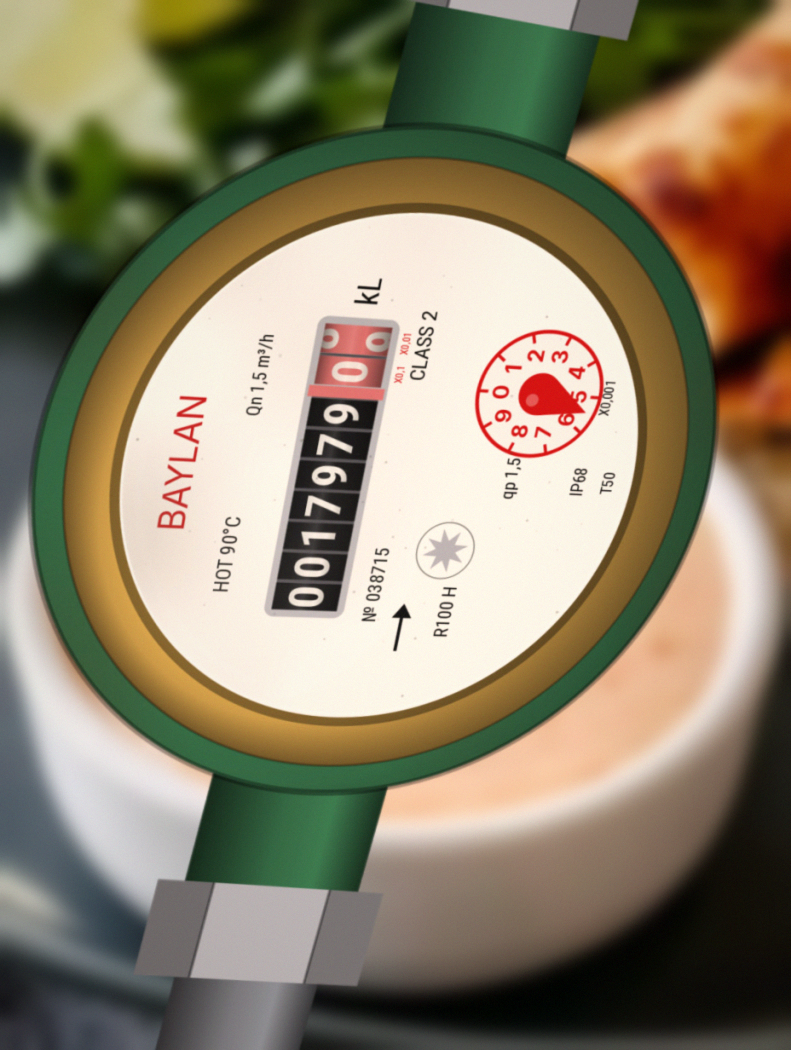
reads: {"value": 17979.085, "unit": "kL"}
